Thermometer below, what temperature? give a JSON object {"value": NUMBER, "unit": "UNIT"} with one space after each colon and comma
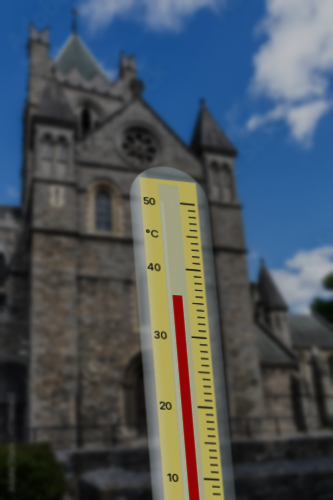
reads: {"value": 36, "unit": "°C"}
